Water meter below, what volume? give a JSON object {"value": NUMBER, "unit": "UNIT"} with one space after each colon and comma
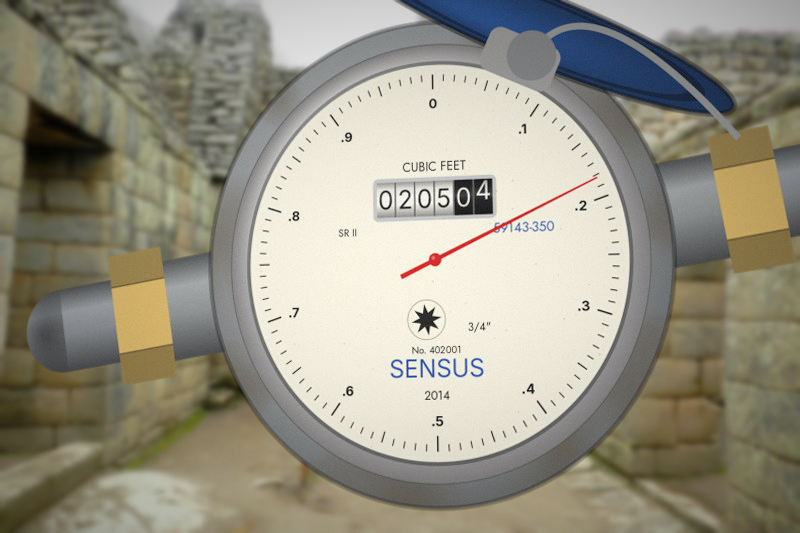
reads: {"value": 20504.18, "unit": "ft³"}
